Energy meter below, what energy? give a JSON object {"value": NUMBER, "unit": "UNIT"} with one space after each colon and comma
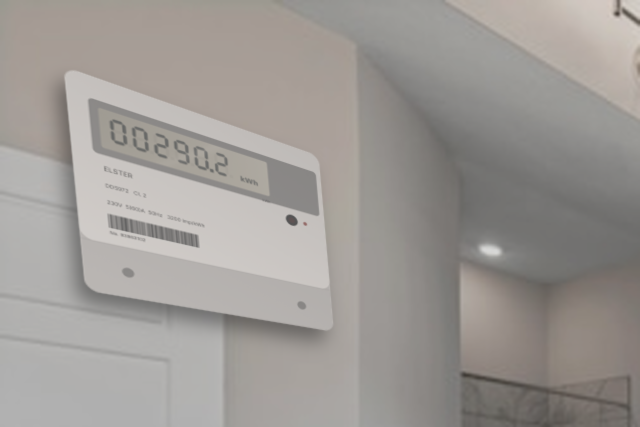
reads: {"value": 290.2, "unit": "kWh"}
